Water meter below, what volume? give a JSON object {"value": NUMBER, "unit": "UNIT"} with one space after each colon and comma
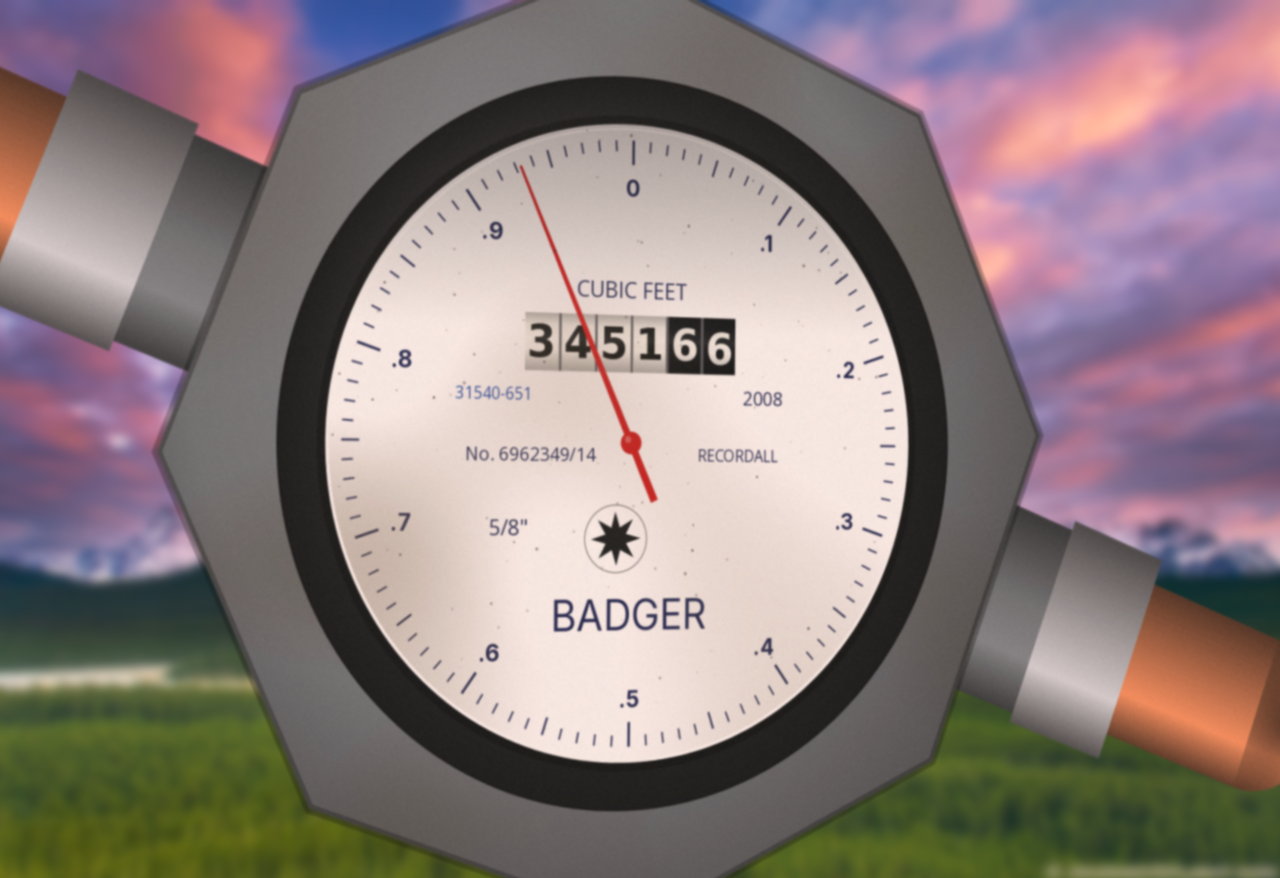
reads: {"value": 345165.93, "unit": "ft³"}
